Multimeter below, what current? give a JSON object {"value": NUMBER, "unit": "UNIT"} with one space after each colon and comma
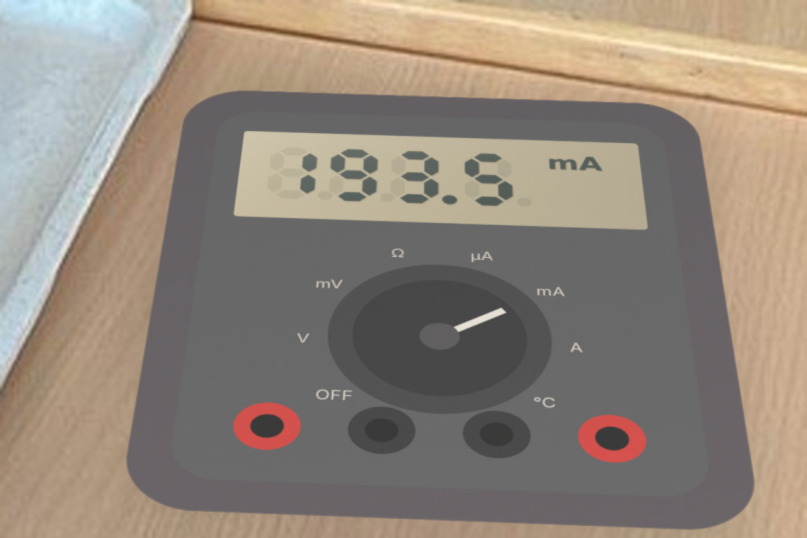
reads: {"value": 193.5, "unit": "mA"}
